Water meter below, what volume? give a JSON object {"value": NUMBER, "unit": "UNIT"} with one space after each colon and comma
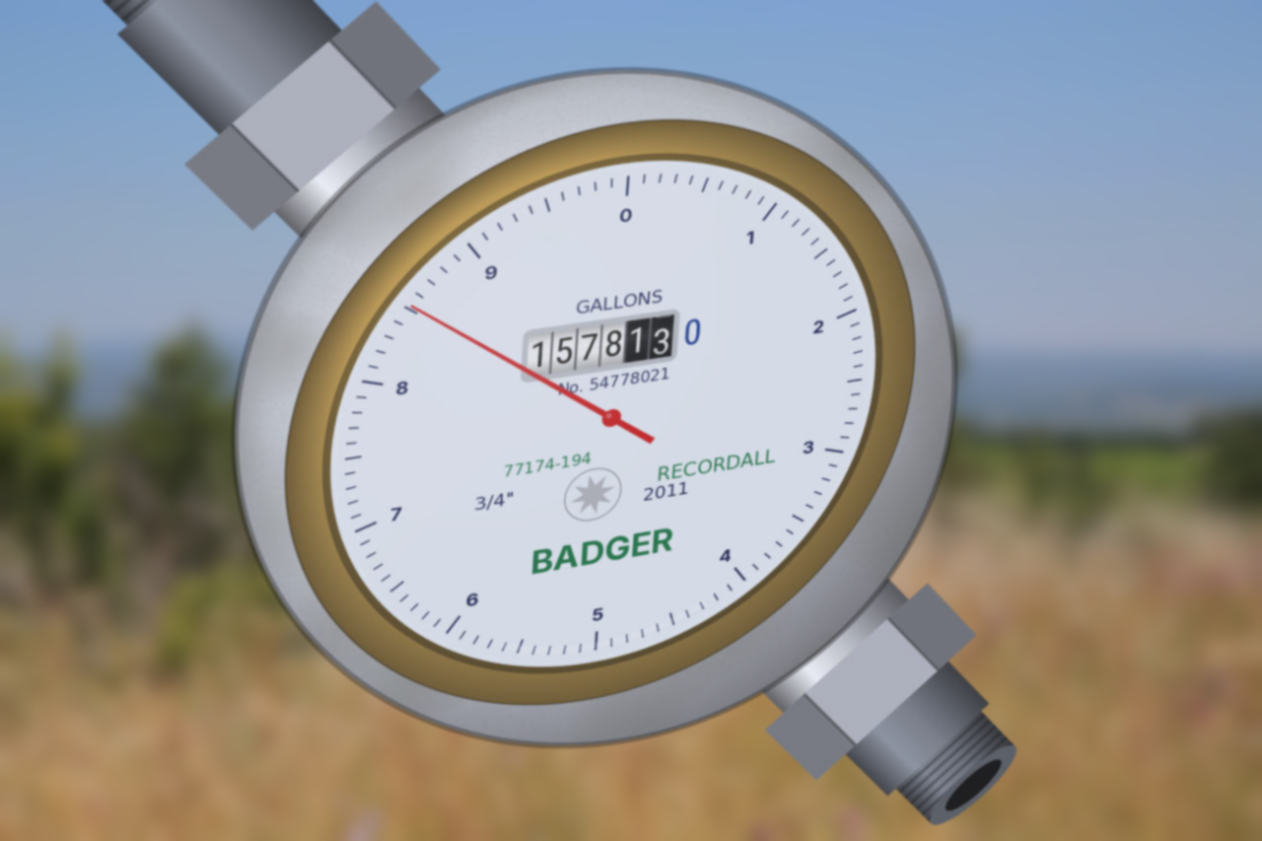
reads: {"value": 1578128.5, "unit": "gal"}
